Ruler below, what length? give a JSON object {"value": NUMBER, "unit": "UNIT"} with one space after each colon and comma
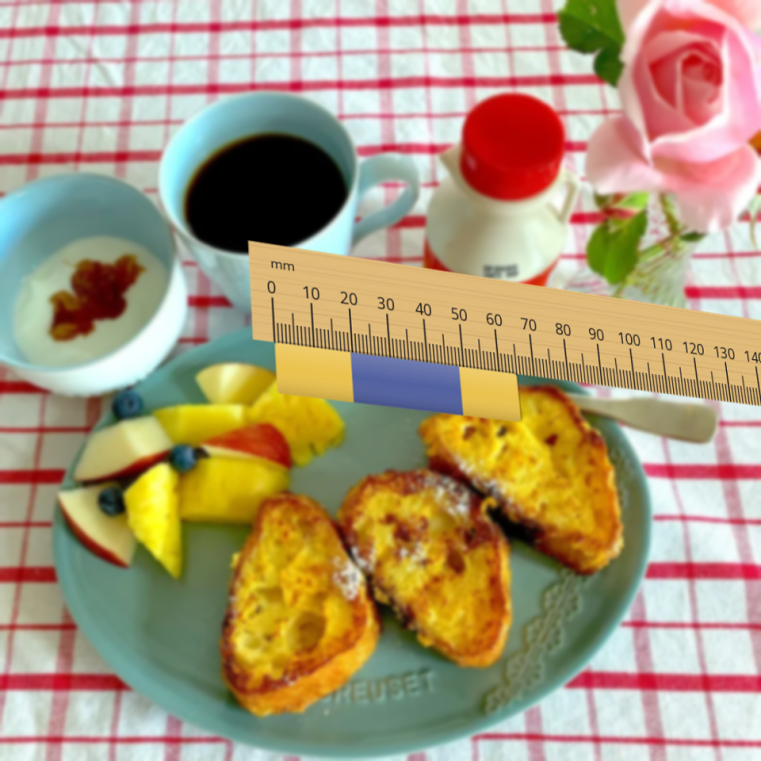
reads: {"value": 65, "unit": "mm"}
